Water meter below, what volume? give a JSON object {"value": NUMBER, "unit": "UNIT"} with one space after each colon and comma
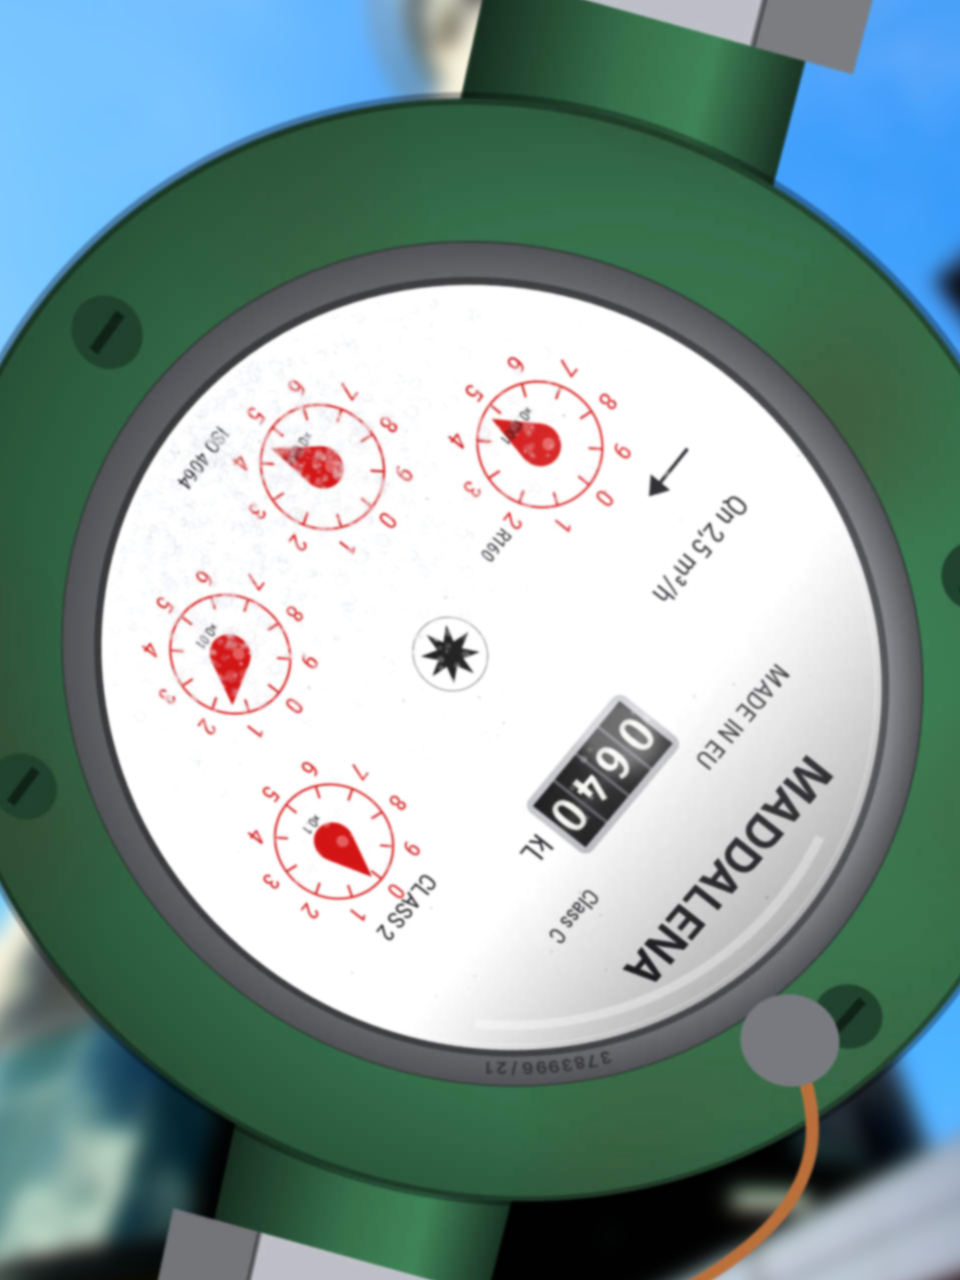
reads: {"value": 640.0144, "unit": "kL"}
